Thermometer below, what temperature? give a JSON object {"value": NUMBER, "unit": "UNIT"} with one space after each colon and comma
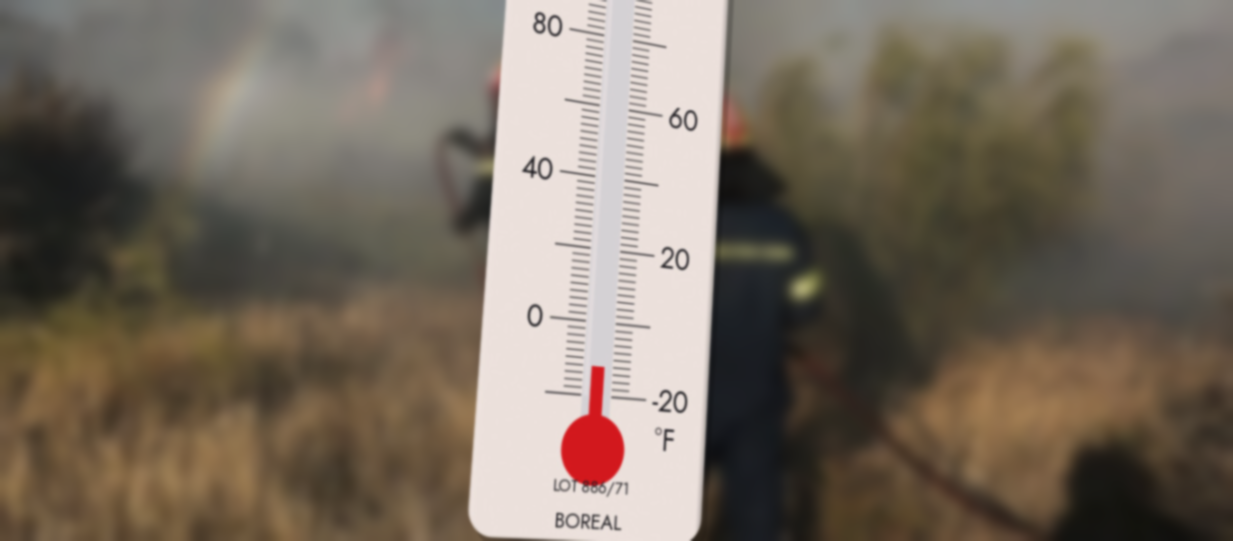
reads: {"value": -12, "unit": "°F"}
